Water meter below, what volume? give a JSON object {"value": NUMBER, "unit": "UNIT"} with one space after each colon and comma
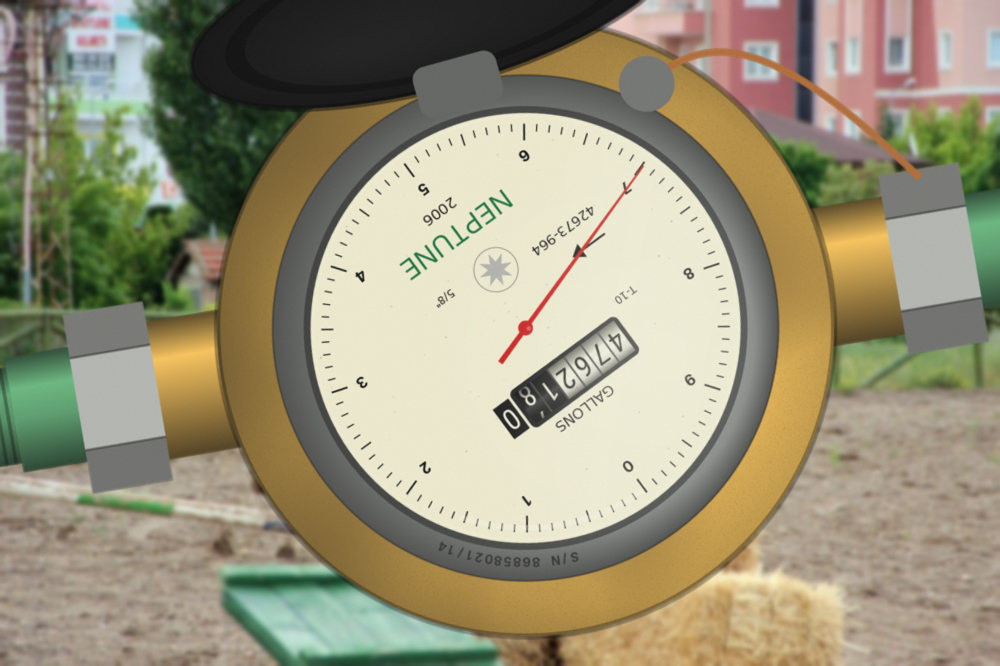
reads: {"value": 4762177.0, "unit": "gal"}
